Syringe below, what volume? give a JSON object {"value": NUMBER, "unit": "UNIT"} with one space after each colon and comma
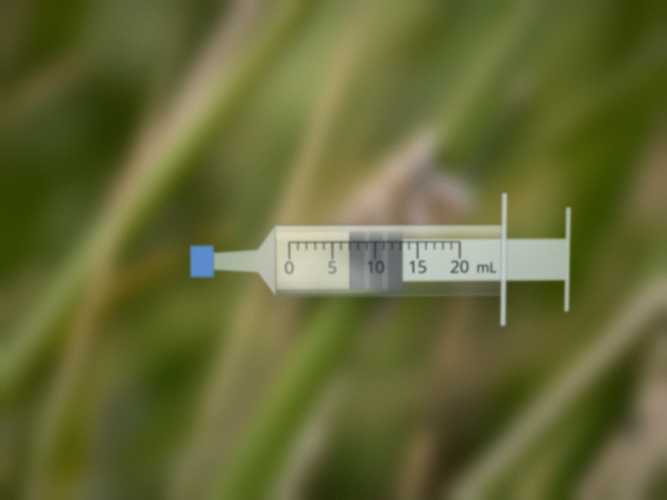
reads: {"value": 7, "unit": "mL"}
